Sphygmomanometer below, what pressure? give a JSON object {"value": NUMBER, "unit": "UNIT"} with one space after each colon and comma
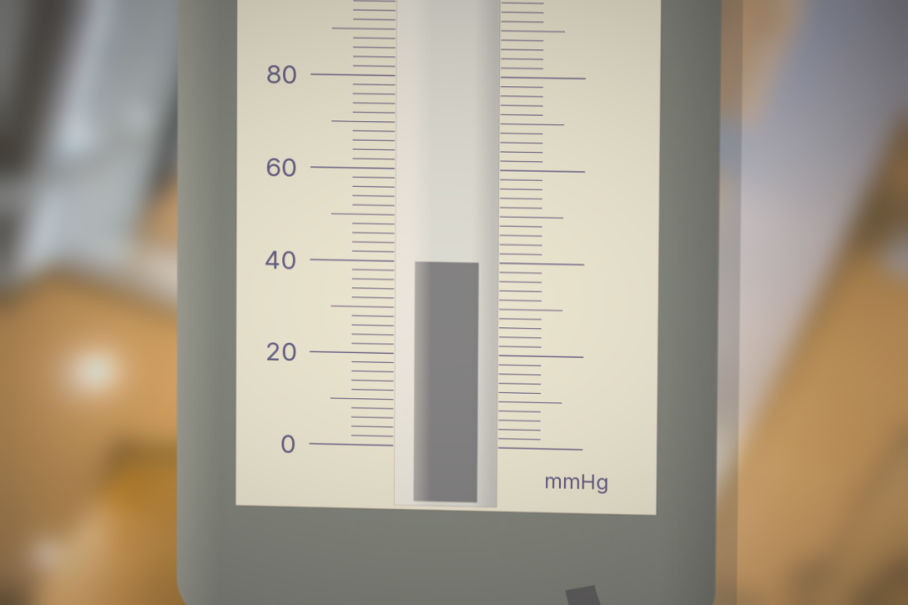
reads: {"value": 40, "unit": "mmHg"}
